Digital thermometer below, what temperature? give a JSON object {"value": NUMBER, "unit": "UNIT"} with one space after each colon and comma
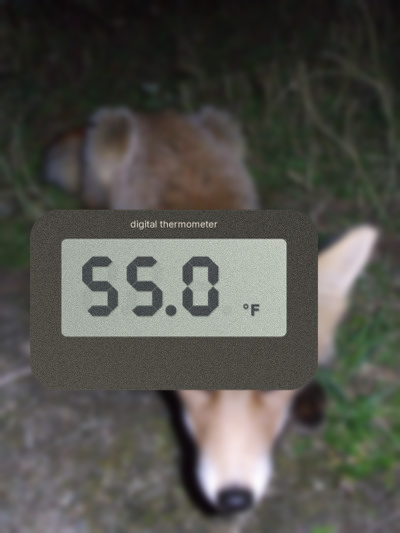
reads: {"value": 55.0, "unit": "°F"}
